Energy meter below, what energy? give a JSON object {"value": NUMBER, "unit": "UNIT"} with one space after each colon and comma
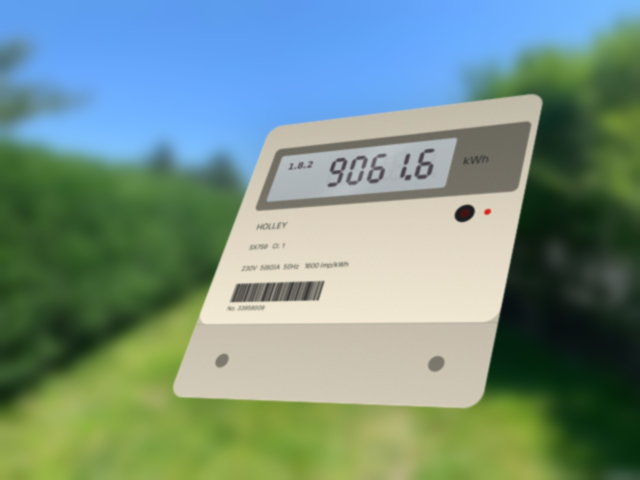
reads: {"value": 9061.6, "unit": "kWh"}
